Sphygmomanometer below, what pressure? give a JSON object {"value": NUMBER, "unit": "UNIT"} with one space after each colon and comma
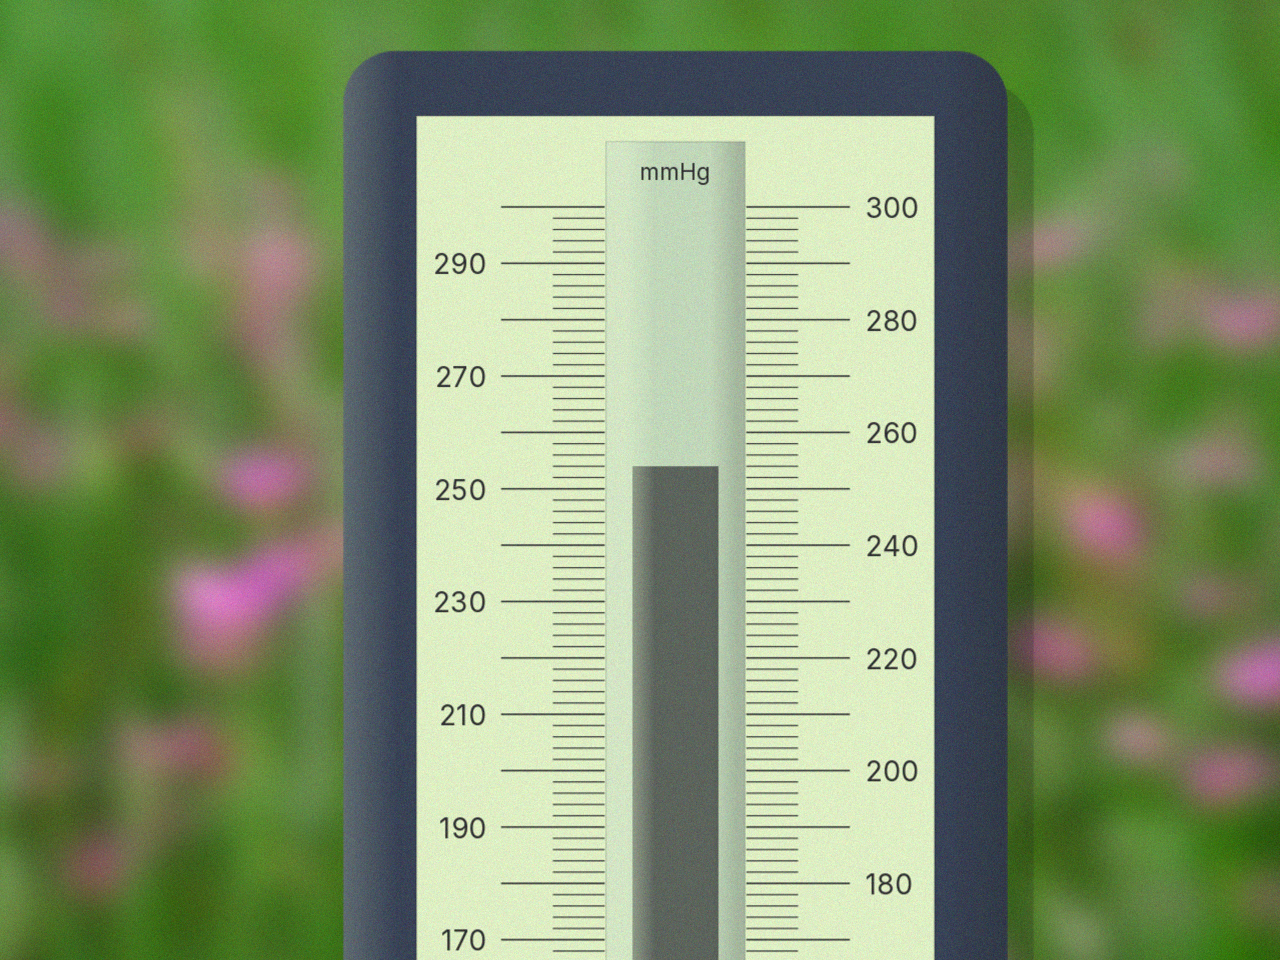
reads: {"value": 254, "unit": "mmHg"}
